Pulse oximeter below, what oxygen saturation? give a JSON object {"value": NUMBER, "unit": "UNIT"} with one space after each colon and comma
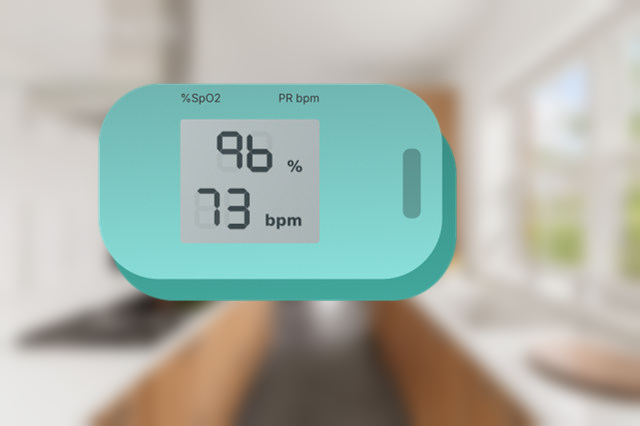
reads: {"value": 96, "unit": "%"}
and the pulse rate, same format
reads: {"value": 73, "unit": "bpm"}
